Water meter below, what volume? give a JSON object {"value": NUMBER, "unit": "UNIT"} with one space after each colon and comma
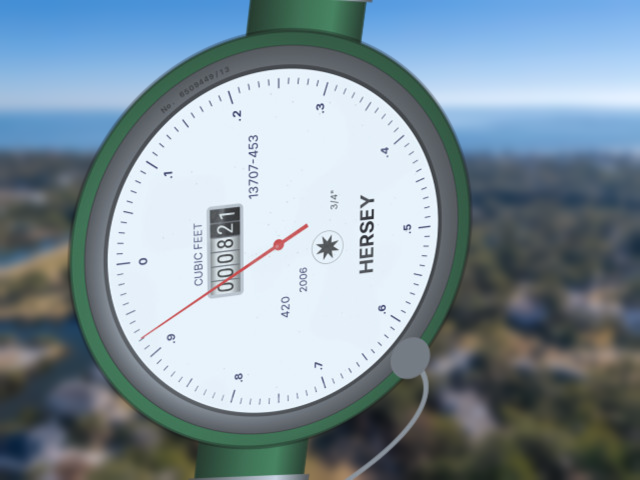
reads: {"value": 820.92, "unit": "ft³"}
